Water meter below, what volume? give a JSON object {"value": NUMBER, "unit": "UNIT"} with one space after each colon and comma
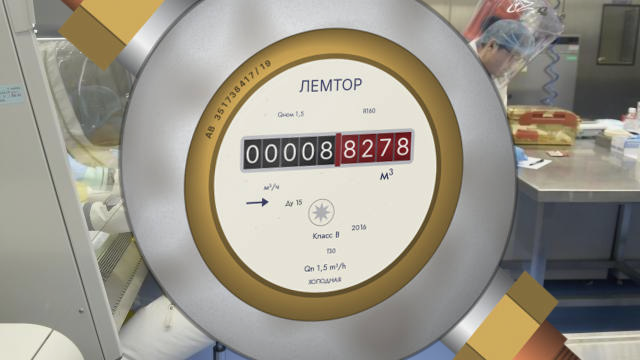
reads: {"value": 8.8278, "unit": "m³"}
